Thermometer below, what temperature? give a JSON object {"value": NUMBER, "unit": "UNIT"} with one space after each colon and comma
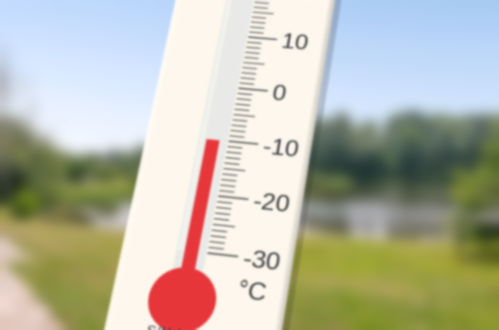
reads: {"value": -10, "unit": "°C"}
